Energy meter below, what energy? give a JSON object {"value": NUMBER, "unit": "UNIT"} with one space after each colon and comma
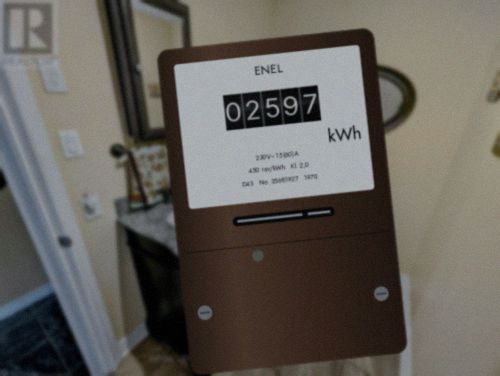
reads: {"value": 2597, "unit": "kWh"}
